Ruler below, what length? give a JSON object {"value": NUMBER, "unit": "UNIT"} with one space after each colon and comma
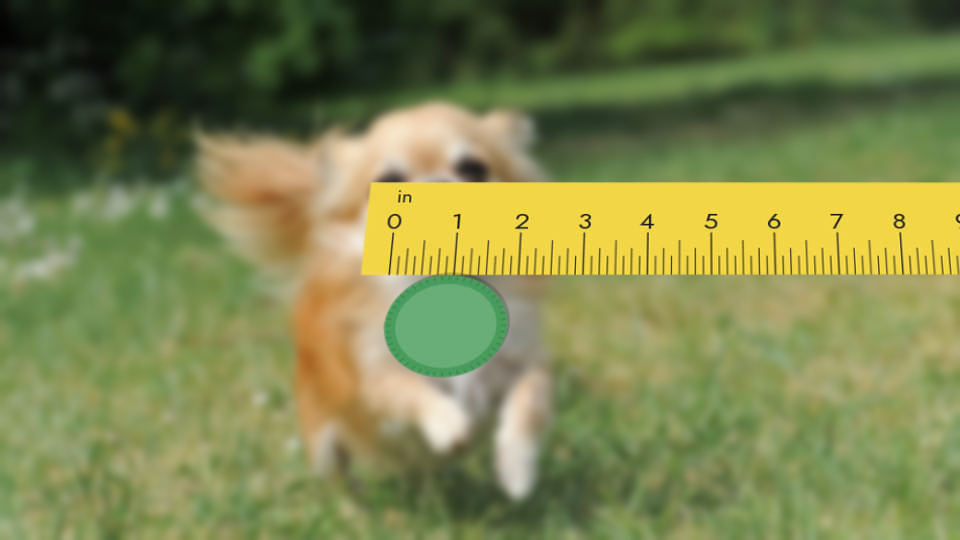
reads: {"value": 1.875, "unit": "in"}
